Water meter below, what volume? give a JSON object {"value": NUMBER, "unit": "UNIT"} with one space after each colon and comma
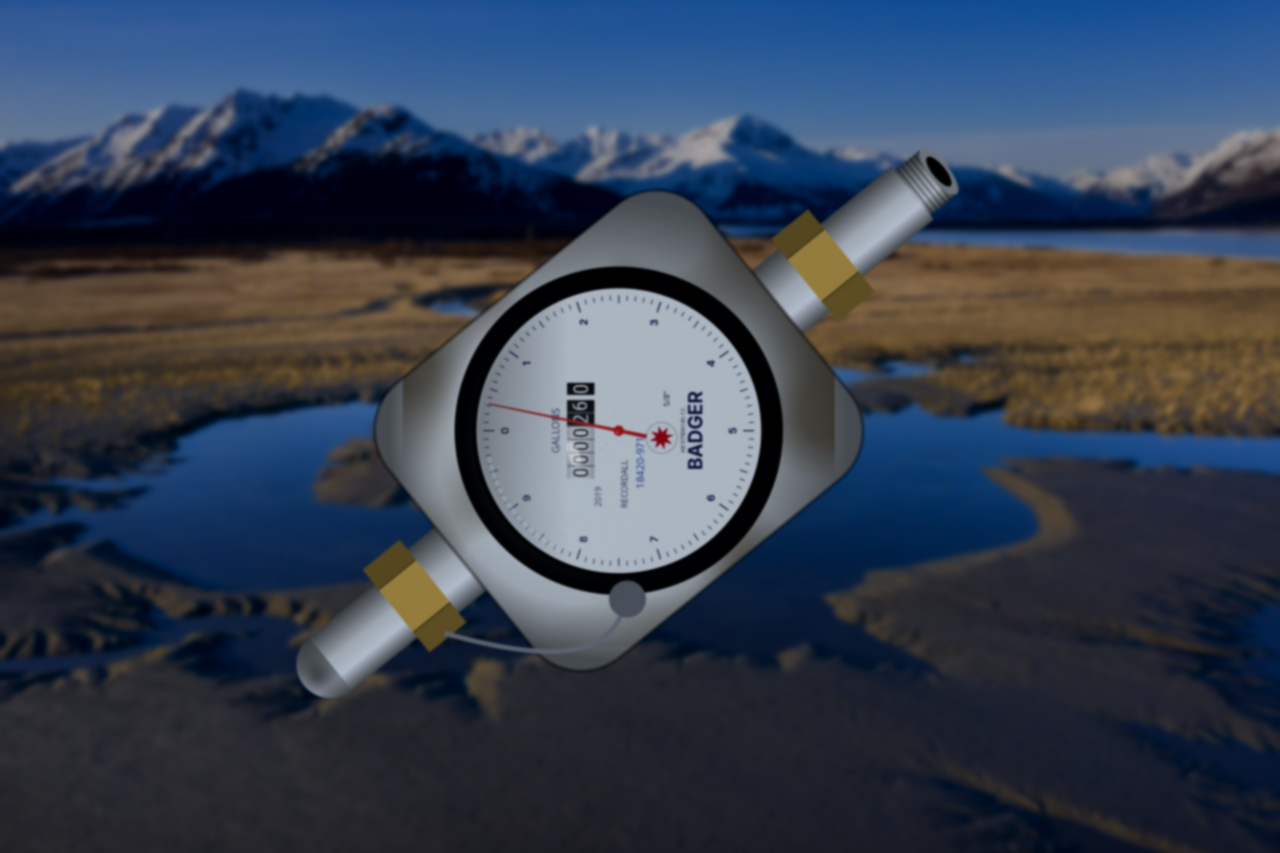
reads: {"value": 260.3, "unit": "gal"}
